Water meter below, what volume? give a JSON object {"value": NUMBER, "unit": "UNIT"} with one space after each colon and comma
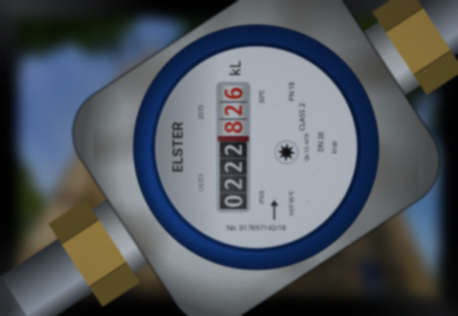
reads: {"value": 222.826, "unit": "kL"}
